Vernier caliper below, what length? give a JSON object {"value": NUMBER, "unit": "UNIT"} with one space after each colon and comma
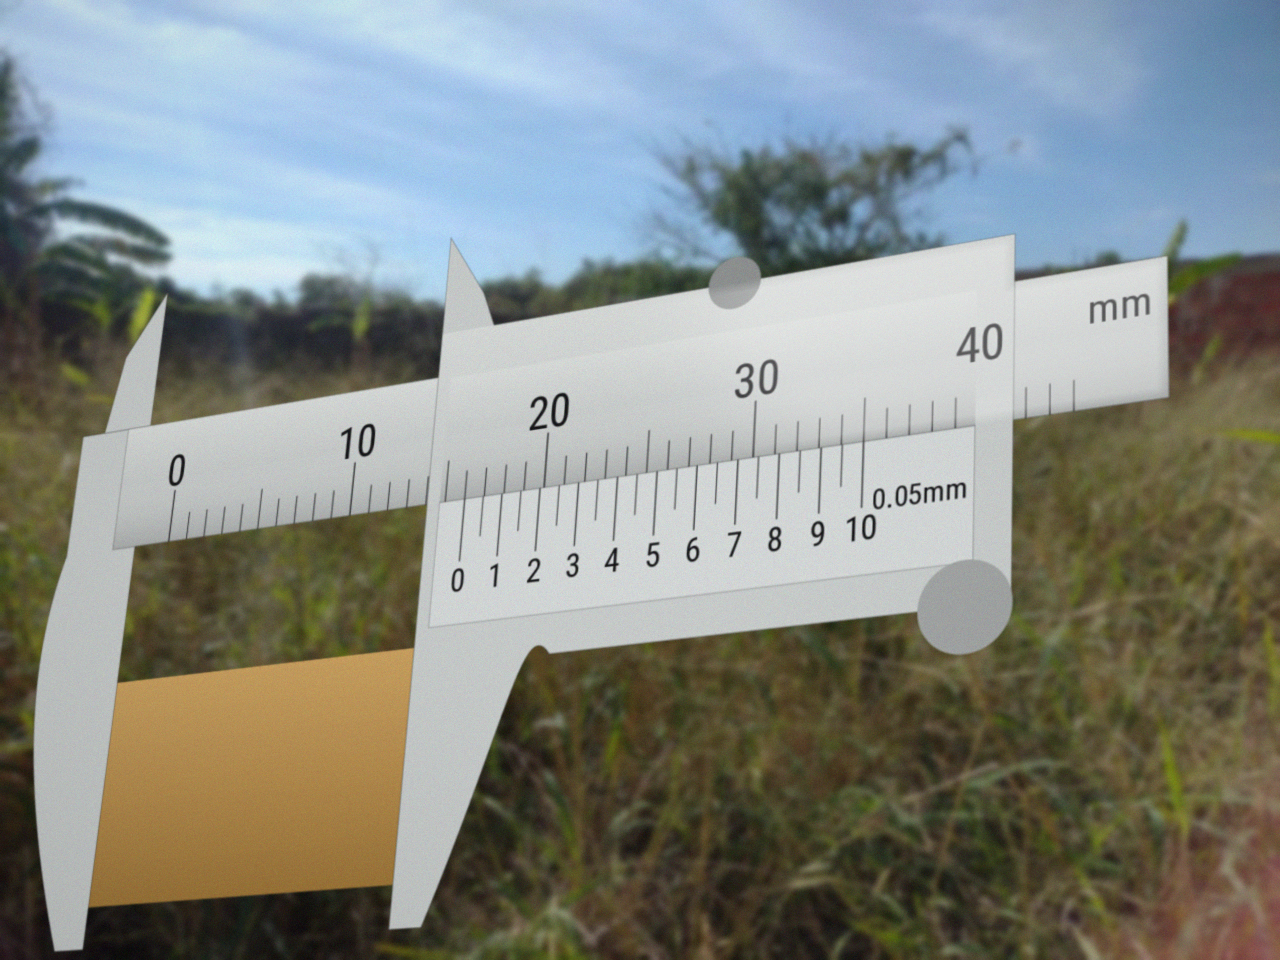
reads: {"value": 16.0, "unit": "mm"}
